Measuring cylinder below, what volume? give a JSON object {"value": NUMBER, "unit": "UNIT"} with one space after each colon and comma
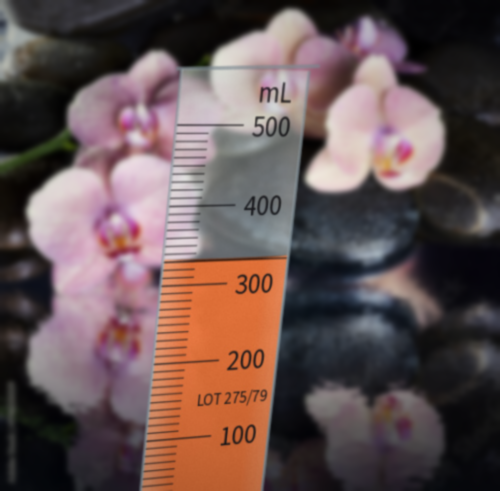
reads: {"value": 330, "unit": "mL"}
